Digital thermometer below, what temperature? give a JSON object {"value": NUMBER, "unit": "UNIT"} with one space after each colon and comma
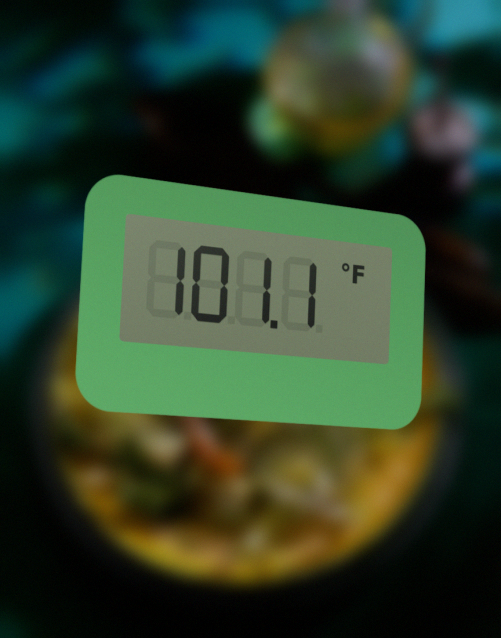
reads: {"value": 101.1, "unit": "°F"}
